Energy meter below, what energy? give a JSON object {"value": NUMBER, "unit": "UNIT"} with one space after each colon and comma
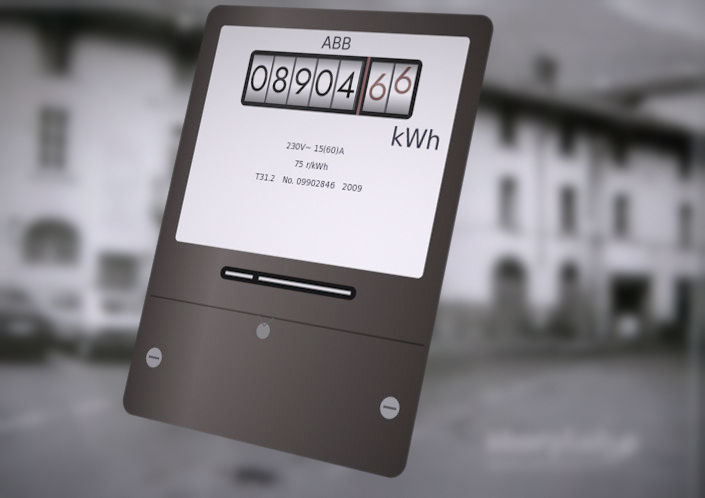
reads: {"value": 8904.66, "unit": "kWh"}
